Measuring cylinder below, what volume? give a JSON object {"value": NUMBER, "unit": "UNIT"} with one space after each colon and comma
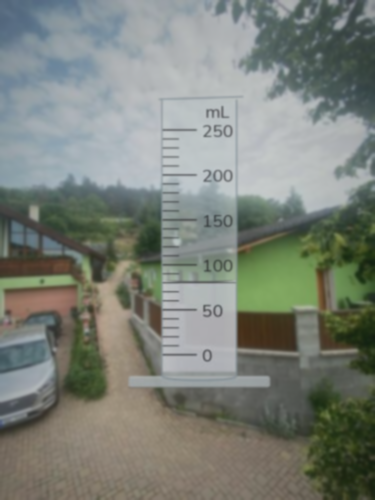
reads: {"value": 80, "unit": "mL"}
